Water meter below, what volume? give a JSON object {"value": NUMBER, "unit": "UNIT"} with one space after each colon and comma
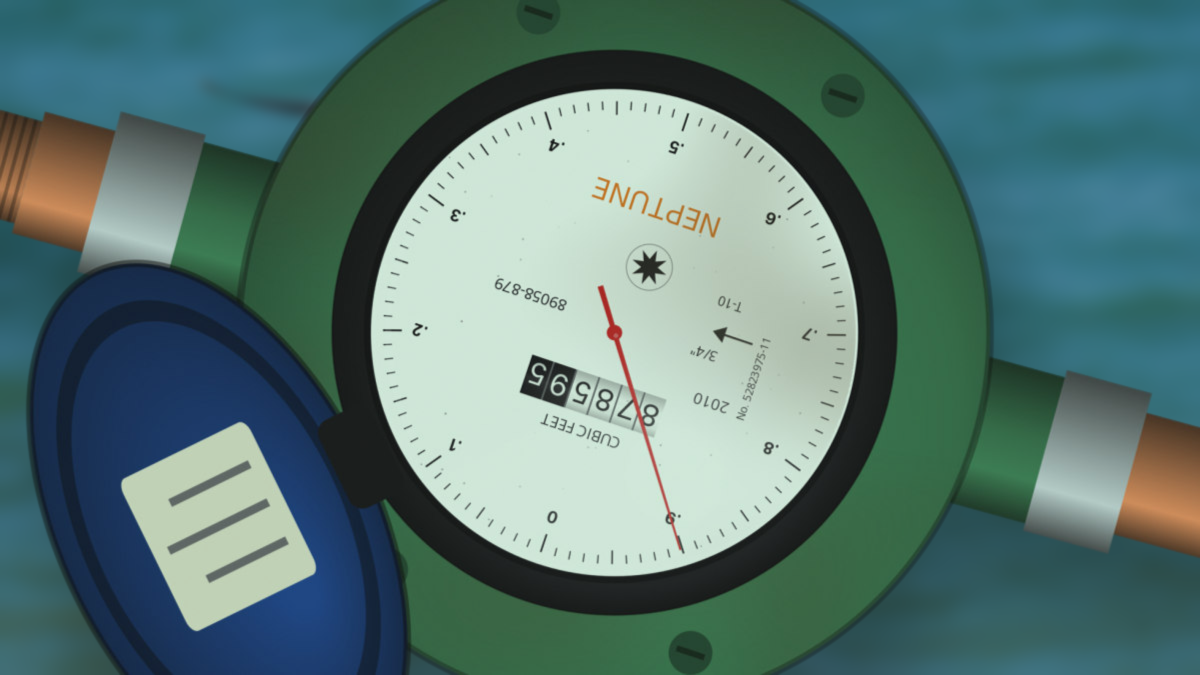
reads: {"value": 878594.90, "unit": "ft³"}
